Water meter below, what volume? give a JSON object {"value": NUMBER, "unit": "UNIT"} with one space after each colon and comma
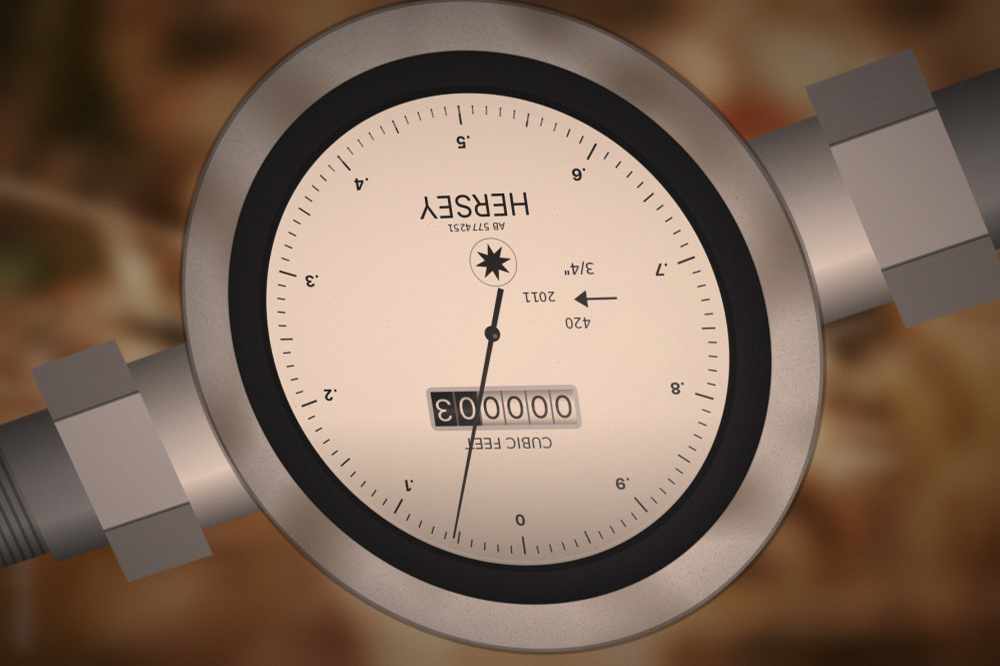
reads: {"value": 3.05, "unit": "ft³"}
